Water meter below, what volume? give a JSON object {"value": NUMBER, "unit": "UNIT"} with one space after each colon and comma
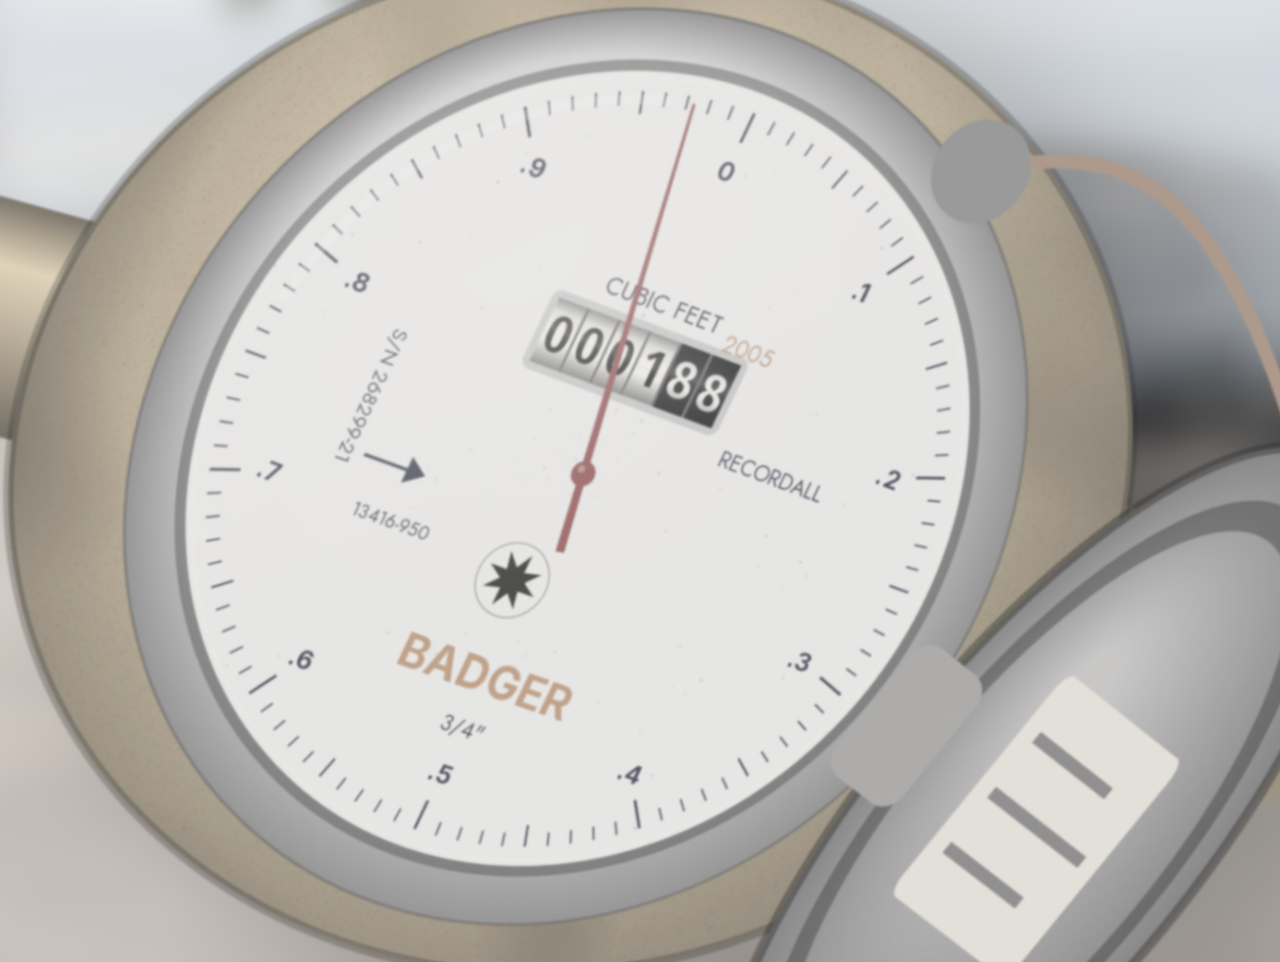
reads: {"value": 187.97, "unit": "ft³"}
